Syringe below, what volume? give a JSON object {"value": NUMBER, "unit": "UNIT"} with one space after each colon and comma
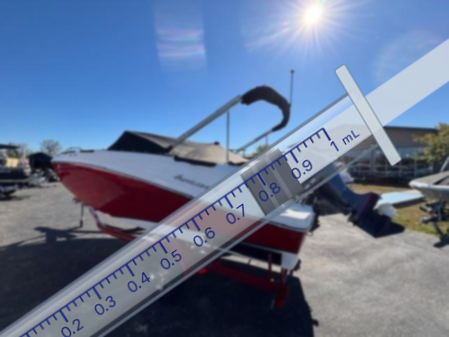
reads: {"value": 0.76, "unit": "mL"}
